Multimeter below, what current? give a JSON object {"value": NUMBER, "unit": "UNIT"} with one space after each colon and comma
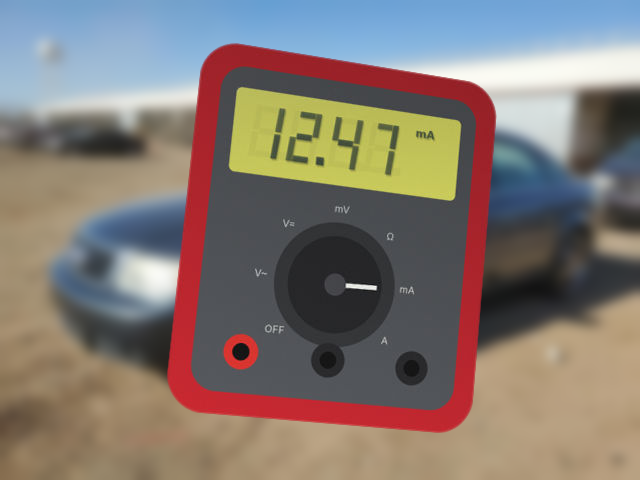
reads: {"value": 12.47, "unit": "mA"}
